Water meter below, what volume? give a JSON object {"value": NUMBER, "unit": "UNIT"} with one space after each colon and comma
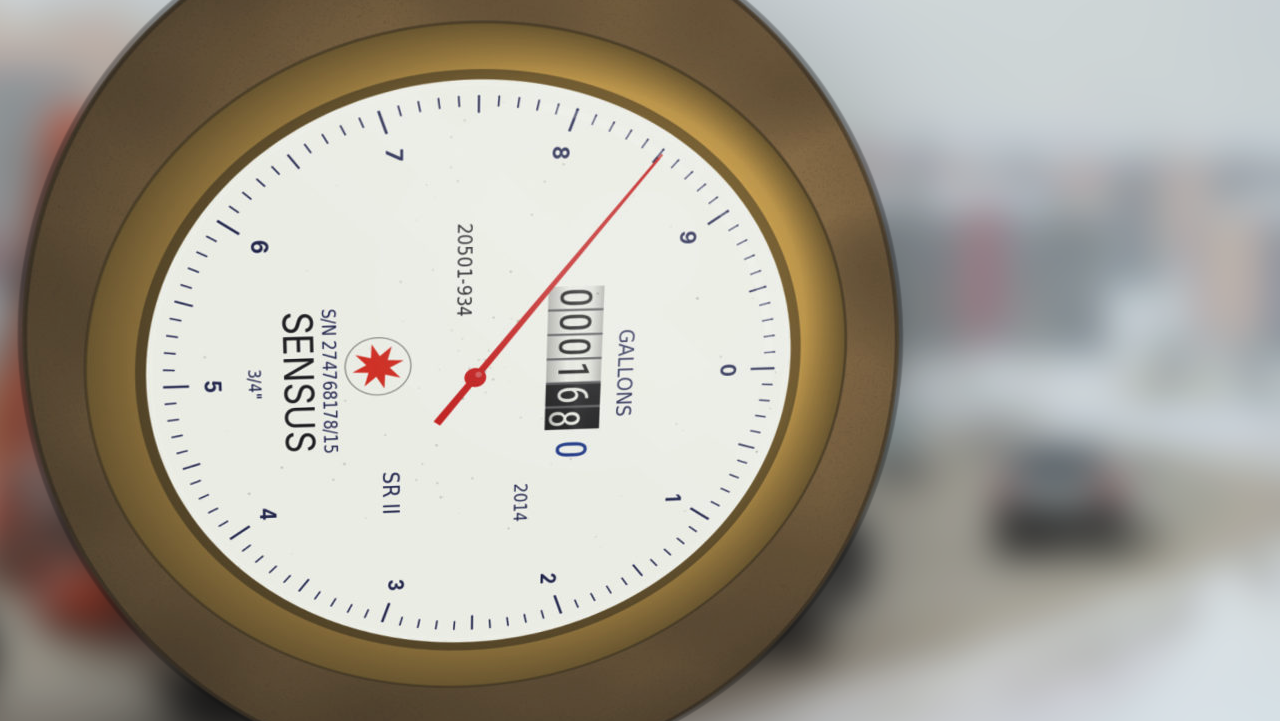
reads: {"value": 1678.5, "unit": "gal"}
